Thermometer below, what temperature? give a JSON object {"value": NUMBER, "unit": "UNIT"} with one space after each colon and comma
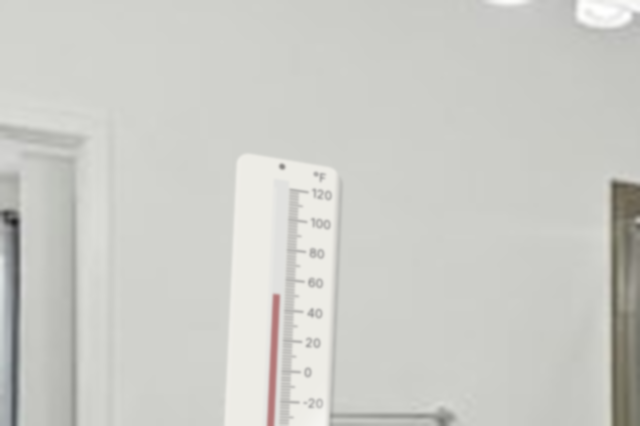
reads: {"value": 50, "unit": "°F"}
